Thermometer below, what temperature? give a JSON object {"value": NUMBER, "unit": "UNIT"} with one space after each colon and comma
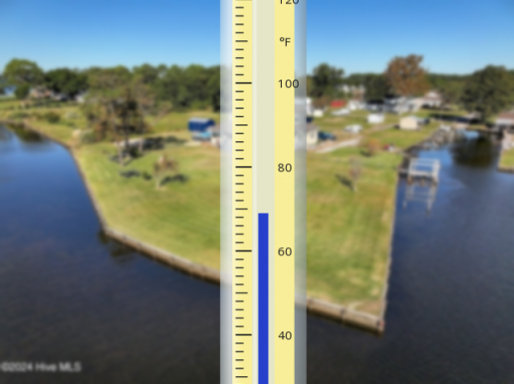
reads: {"value": 69, "unit": "°F"}
